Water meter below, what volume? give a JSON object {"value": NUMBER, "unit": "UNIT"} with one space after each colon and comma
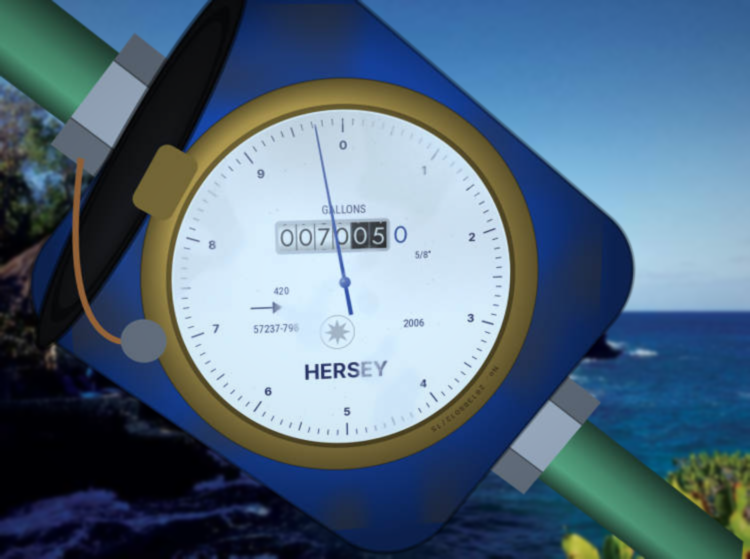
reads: {"value": 70049.7, "unit": "gal"}
